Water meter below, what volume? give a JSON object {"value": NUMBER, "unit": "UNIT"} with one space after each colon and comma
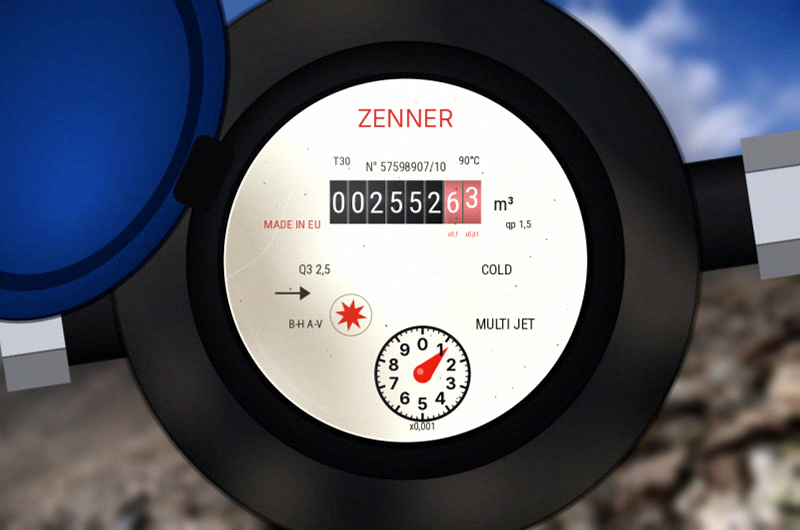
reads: {"value": 2552.631, "unit": "m³"}
